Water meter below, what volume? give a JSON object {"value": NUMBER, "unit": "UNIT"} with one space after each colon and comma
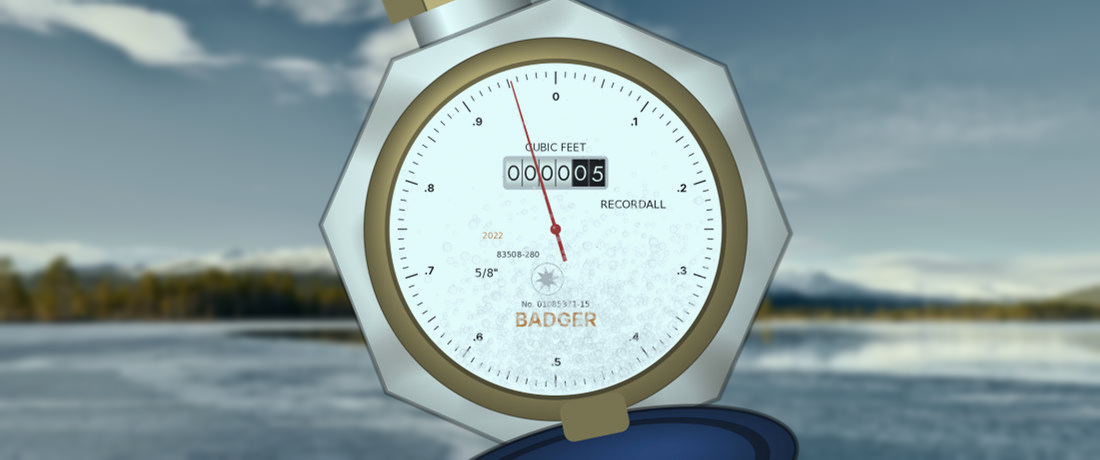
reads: {"value": 4.95, "unit": "ft³"}
